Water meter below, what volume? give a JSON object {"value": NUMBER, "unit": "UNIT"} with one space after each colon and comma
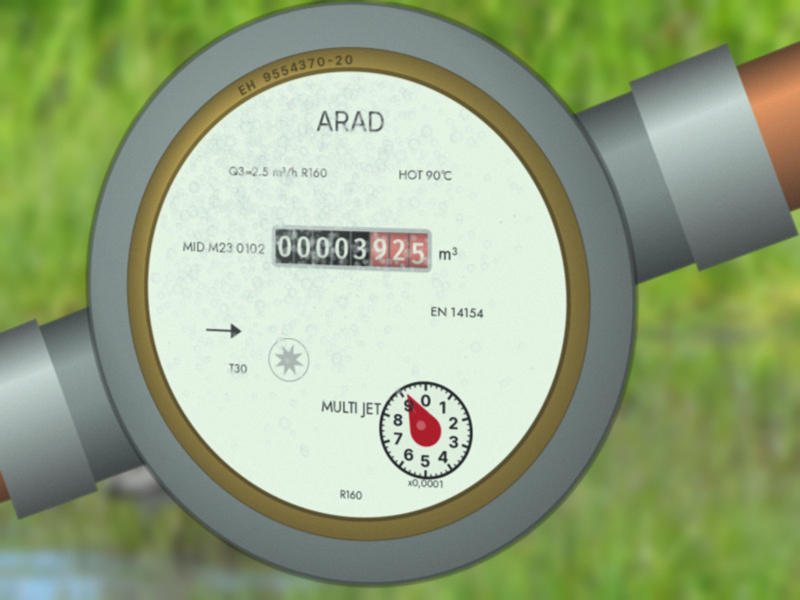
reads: {"value": 3.9249, "unit": "m³"}
